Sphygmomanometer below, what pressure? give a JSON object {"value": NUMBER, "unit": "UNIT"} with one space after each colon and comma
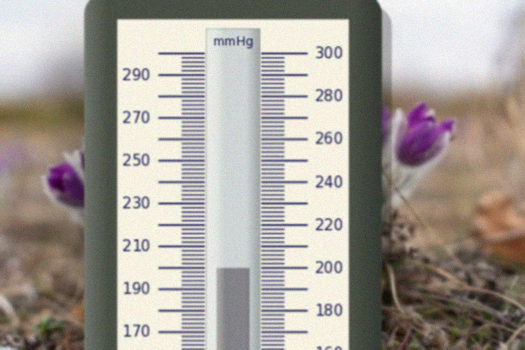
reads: {"value": 200, "unit": "mmHg"}
